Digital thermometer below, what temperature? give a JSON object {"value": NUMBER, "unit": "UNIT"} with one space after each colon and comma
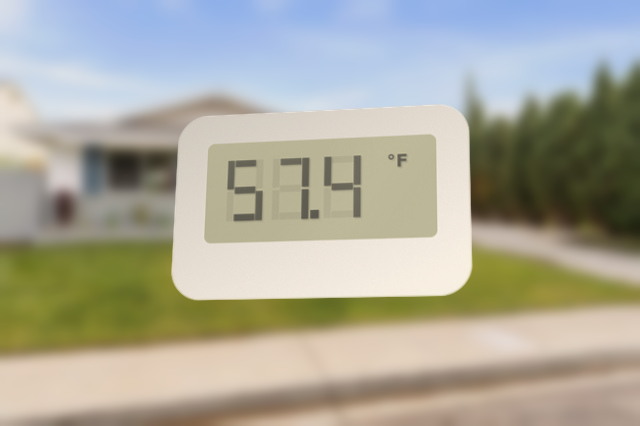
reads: {"value": 57.4, "unit": "°F"}
